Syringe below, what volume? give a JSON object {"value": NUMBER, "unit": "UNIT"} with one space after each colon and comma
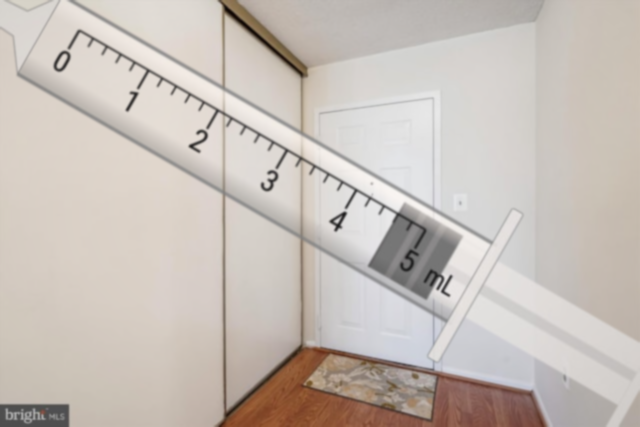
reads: {"value": 4.6, "unit": "mL"}
